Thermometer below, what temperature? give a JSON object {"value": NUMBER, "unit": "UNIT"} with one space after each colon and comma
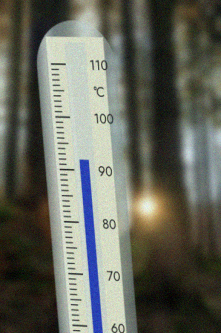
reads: {"value": 92, "unit": "°C"}
